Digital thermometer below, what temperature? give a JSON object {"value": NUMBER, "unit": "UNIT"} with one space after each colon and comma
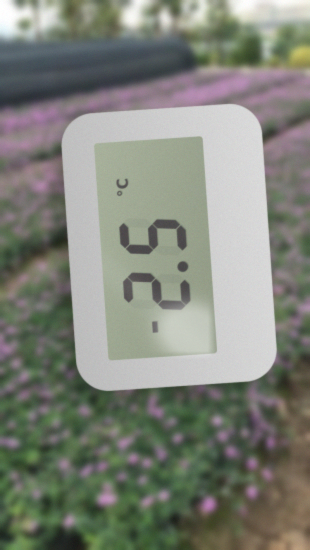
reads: {"value": -2.5, "unit": "°C"}
